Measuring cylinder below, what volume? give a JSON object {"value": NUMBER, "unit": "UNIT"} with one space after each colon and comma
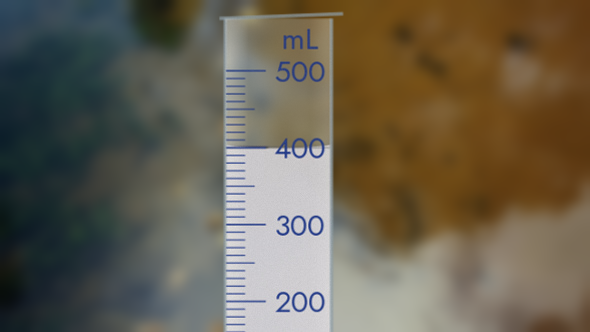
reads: {"value": 400, "unit": "mL"}
